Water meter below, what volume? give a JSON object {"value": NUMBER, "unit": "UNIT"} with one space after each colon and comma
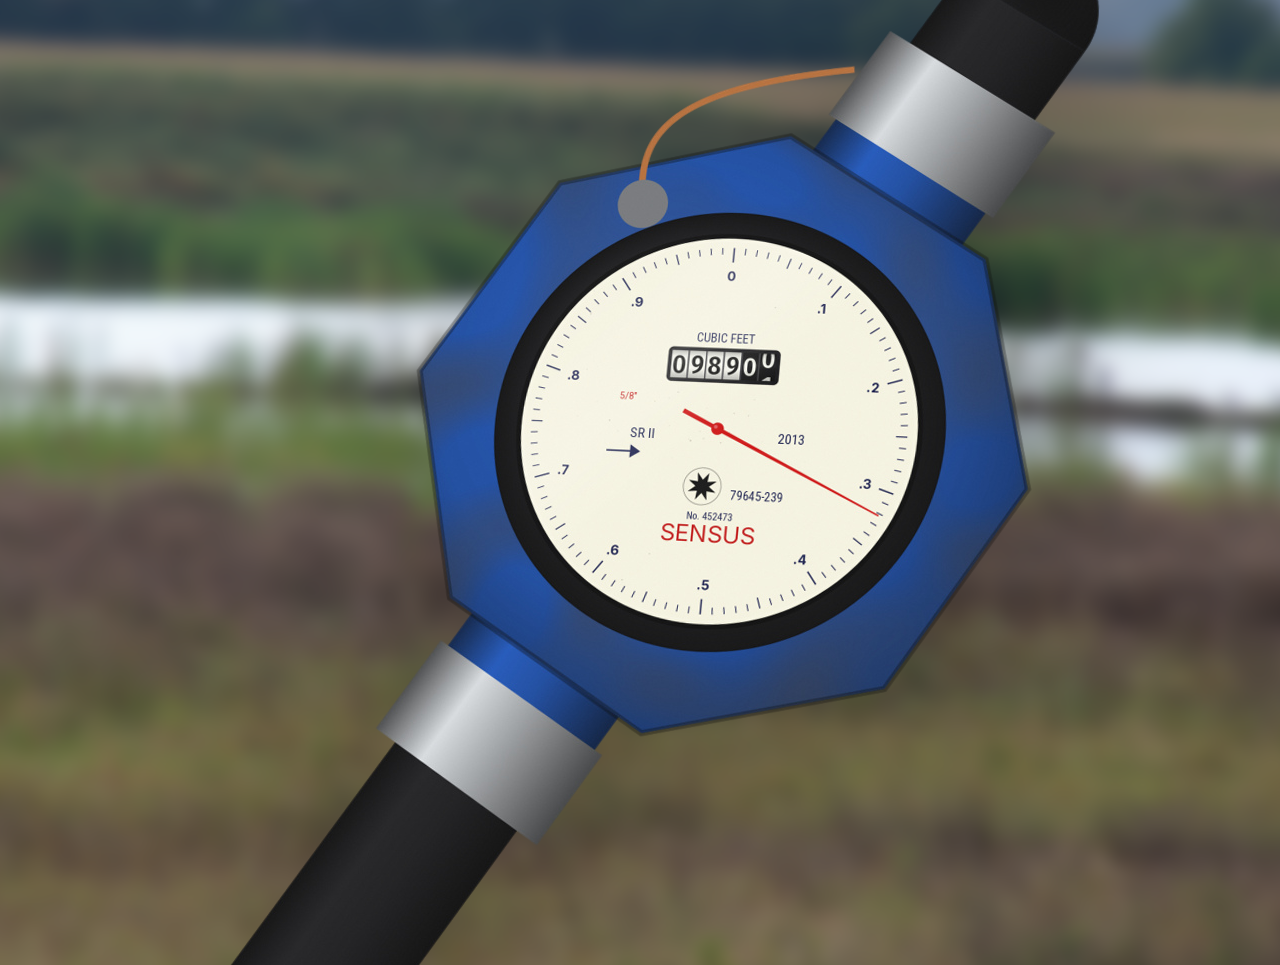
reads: {"value": 98900.32, "unit": "ft³"}
